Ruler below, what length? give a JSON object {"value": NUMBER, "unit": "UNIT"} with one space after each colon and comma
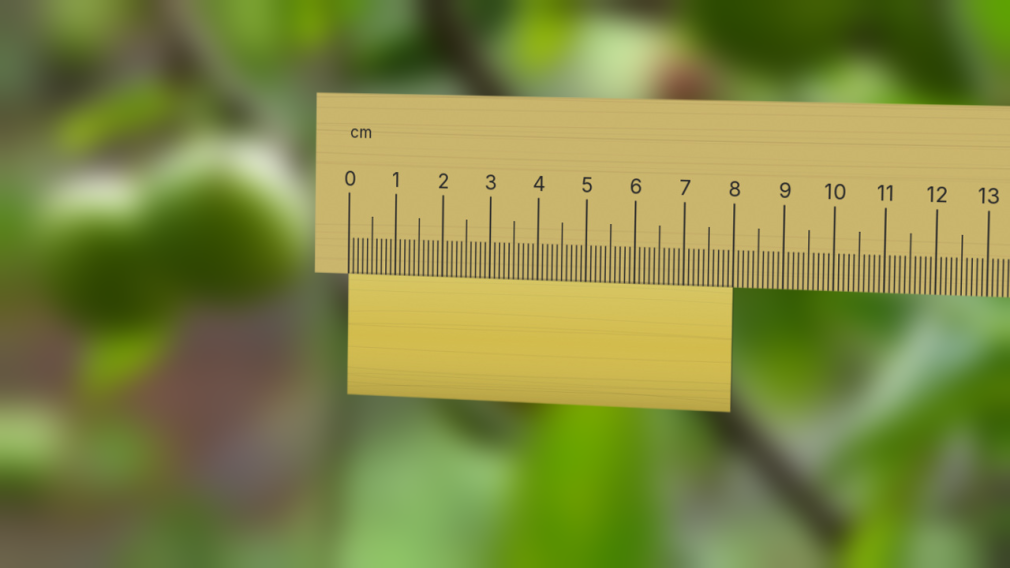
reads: {"value": 8, "unit": "cm"}
